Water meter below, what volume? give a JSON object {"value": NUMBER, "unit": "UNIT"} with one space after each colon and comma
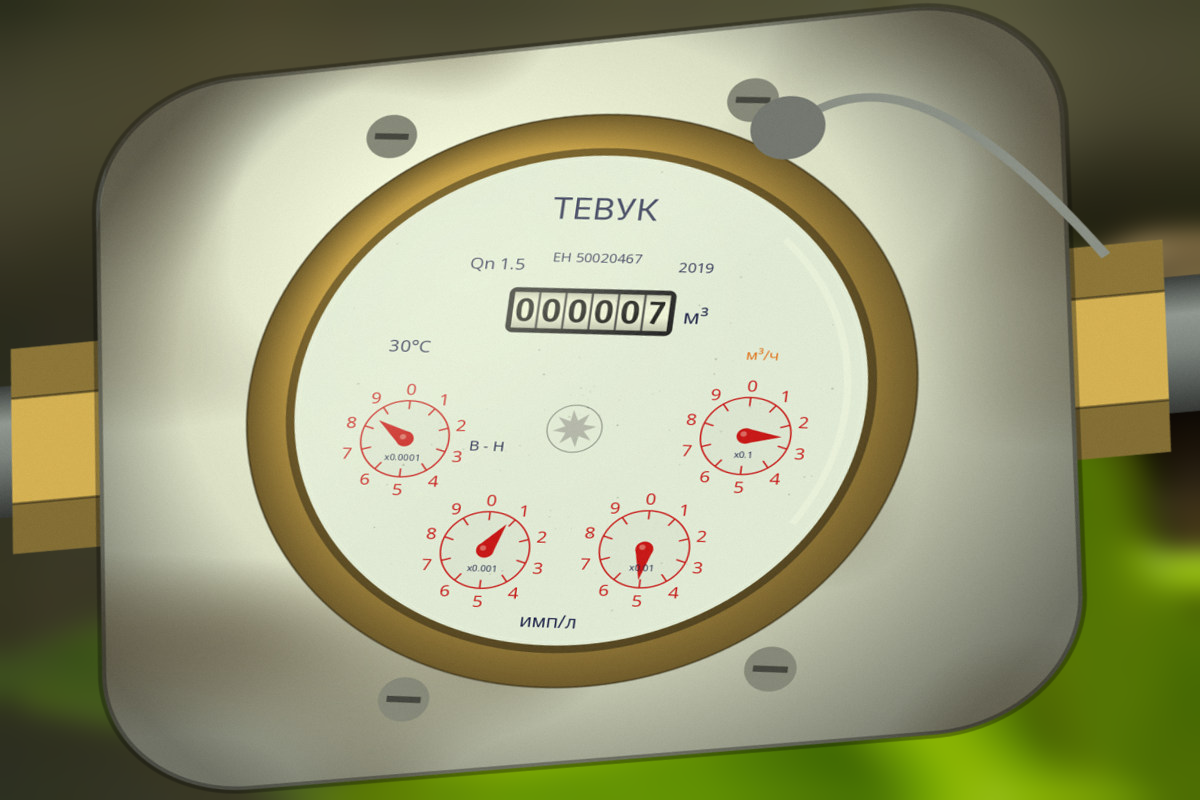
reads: {"value": 7.2508, "unit": "m³"}
